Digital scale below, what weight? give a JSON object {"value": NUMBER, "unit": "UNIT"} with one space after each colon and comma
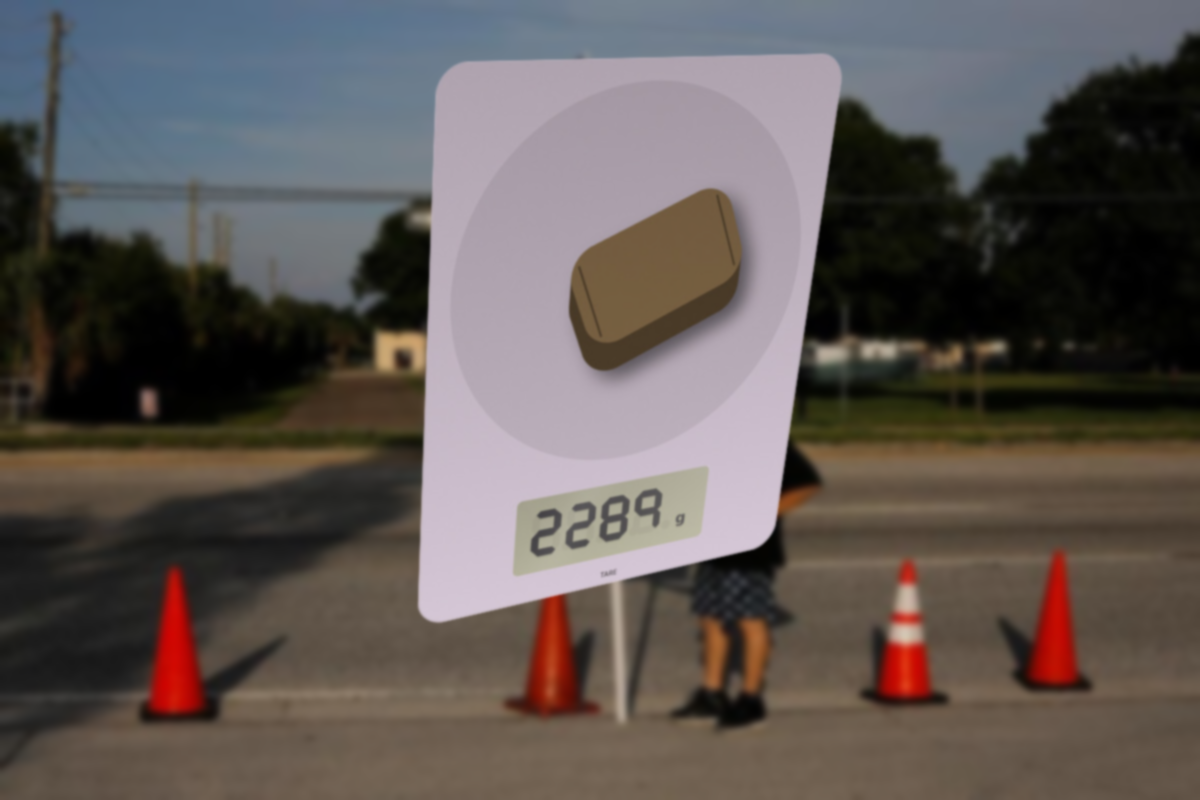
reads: {"value": 2289, "unit": "g"}
